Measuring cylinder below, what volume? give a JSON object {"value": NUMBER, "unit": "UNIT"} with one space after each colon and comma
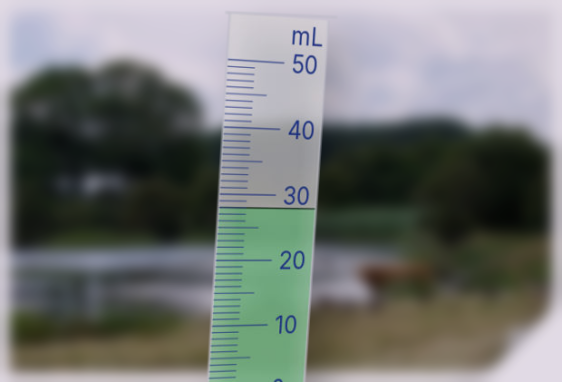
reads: {"value": 28, "unit": "mL"}
